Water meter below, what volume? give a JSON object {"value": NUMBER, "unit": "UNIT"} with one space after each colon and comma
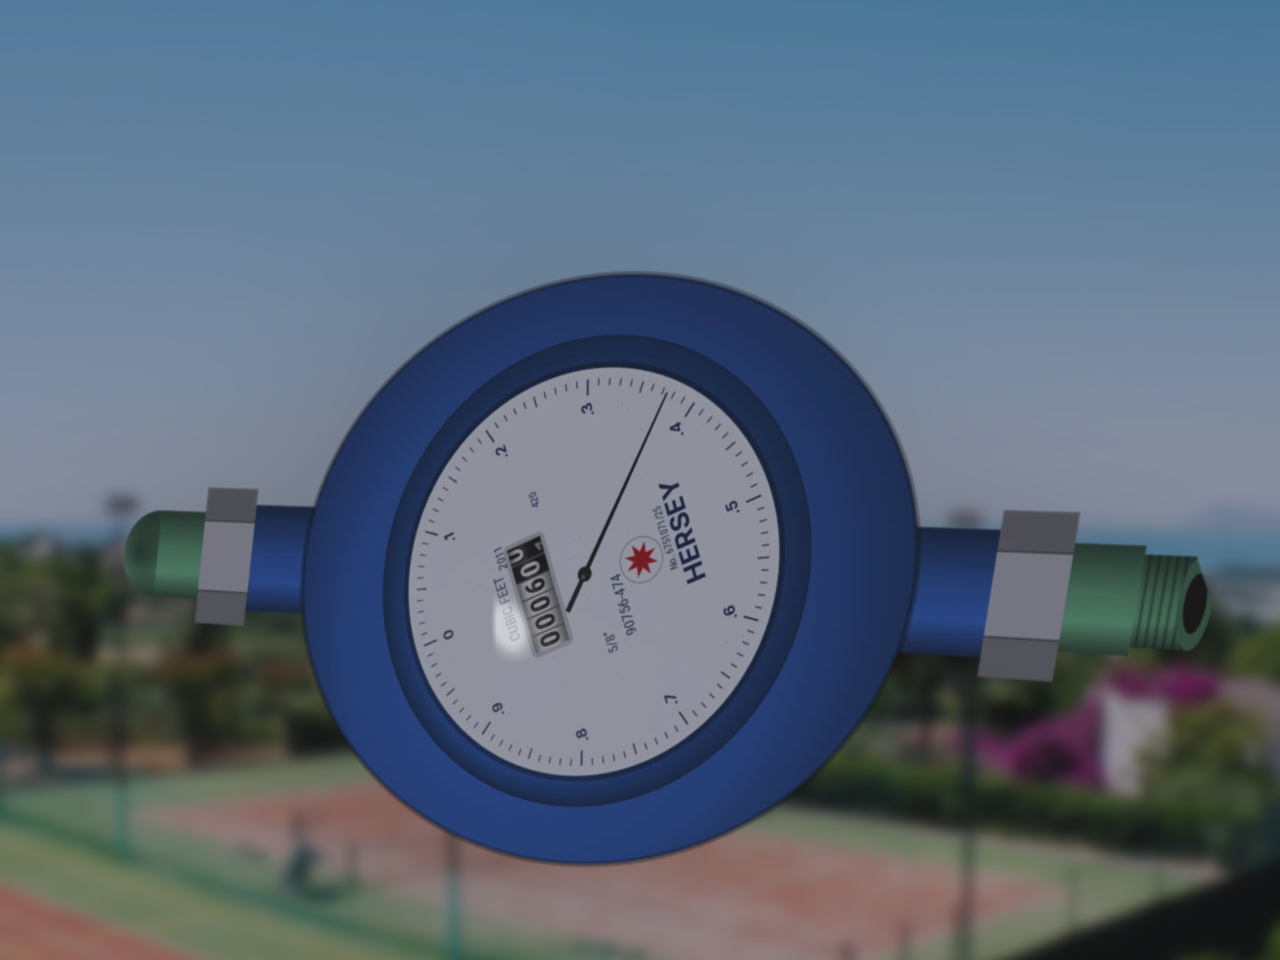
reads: {"value": 600.37, "unit": "ft³"}
